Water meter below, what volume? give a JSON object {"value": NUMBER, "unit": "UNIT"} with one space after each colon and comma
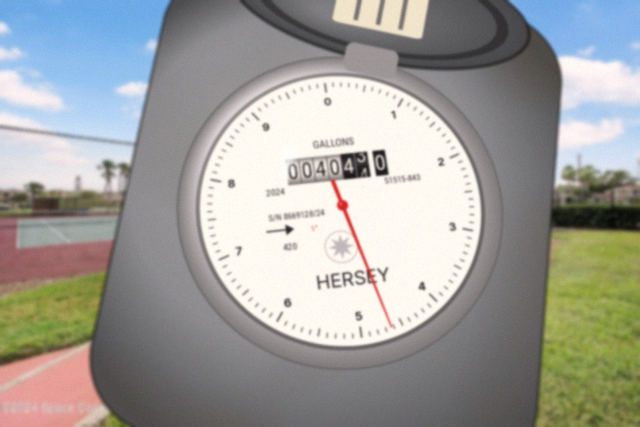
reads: {"value": 40434.6, "unit": "gal"}
